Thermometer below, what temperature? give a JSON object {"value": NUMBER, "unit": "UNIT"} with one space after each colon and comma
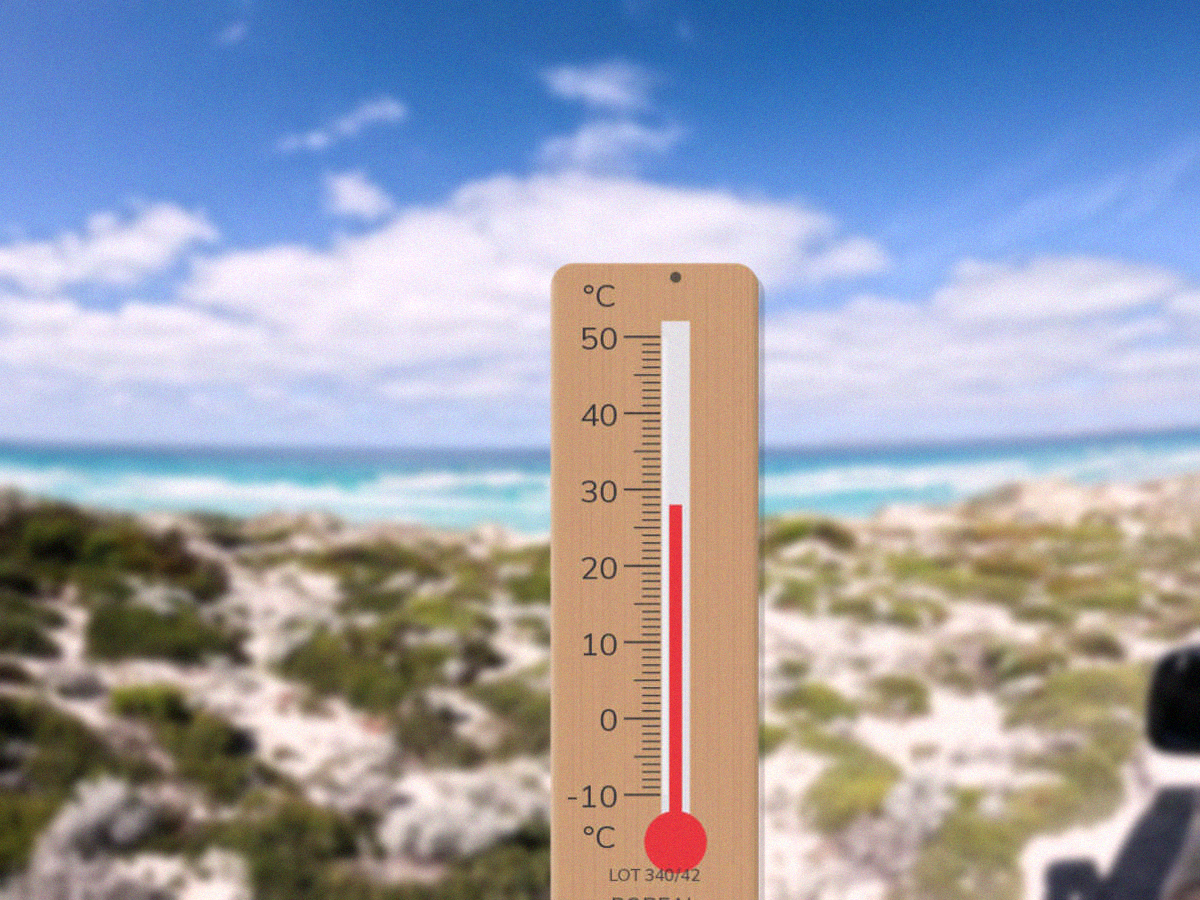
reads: {"value": 28, "unit": "°C"}
